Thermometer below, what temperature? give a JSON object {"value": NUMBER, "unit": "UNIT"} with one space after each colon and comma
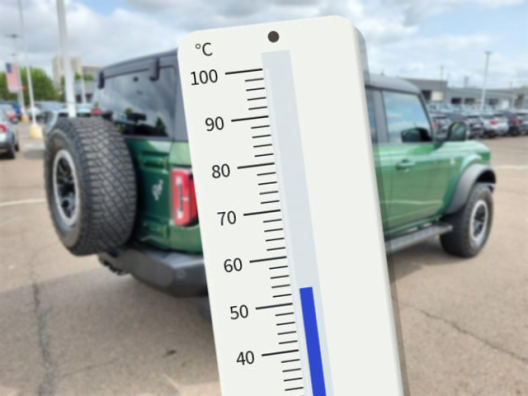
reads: {"value": 53, "unit": "°C"}
